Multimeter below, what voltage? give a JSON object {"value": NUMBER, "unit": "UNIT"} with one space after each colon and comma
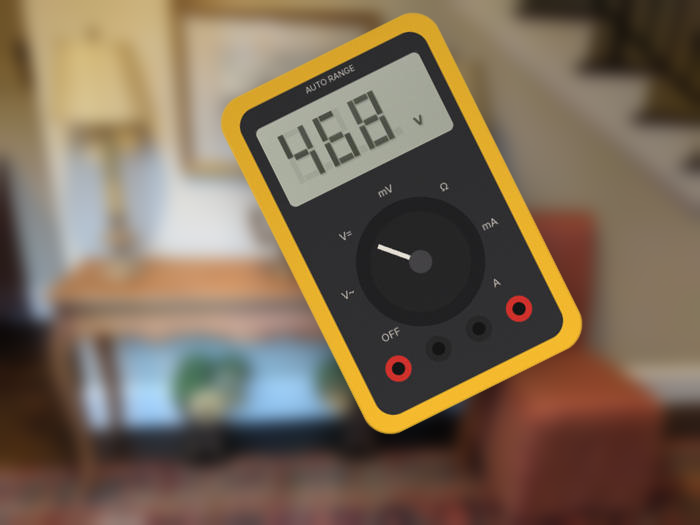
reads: {"value": 468, "unit": "V"}
